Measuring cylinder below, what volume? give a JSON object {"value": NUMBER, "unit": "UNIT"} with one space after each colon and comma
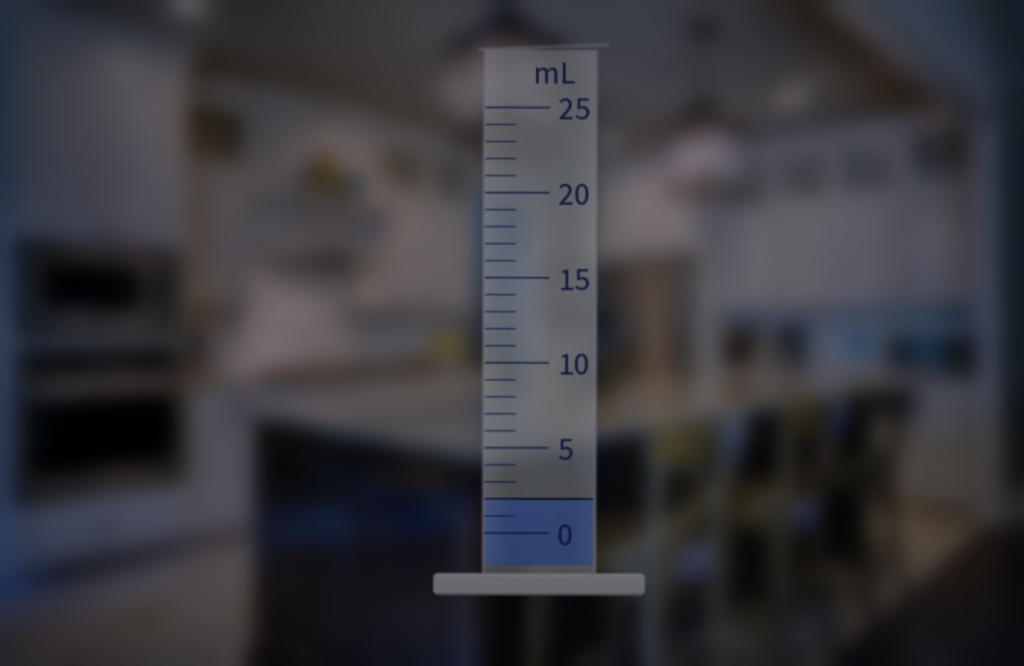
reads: {"value": 2, "unit": "mL"}
